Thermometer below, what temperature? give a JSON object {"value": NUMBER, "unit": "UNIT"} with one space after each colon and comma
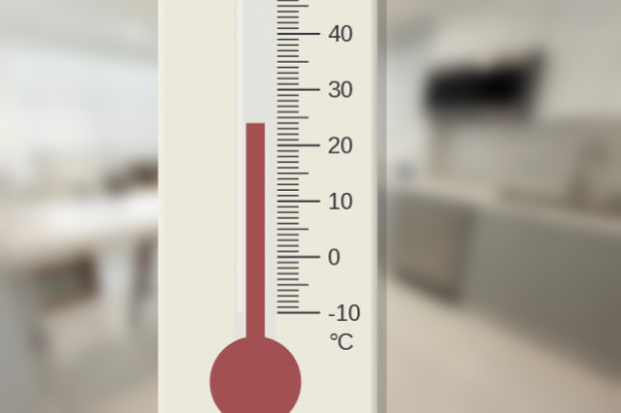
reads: {"value": 24, "unit": "°C"}
